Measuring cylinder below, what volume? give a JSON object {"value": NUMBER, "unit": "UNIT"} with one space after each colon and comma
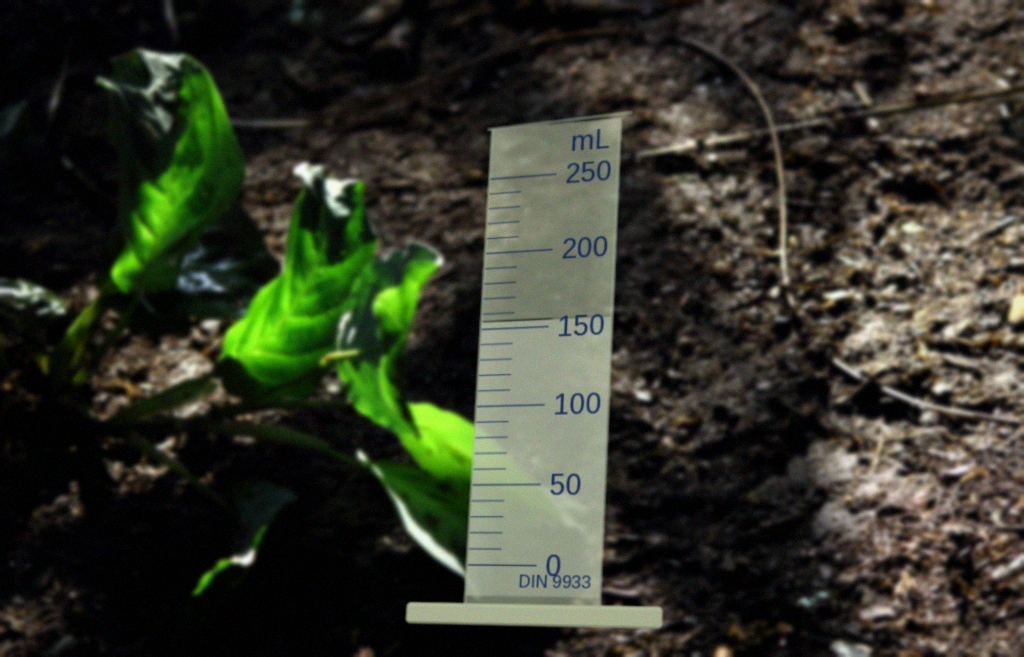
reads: {"value": 155, "unit": "mL"}
